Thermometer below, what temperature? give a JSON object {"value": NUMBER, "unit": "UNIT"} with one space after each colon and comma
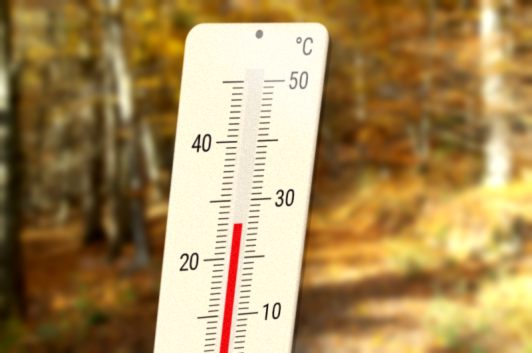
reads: {"value": 26, "unit": "°C"}
